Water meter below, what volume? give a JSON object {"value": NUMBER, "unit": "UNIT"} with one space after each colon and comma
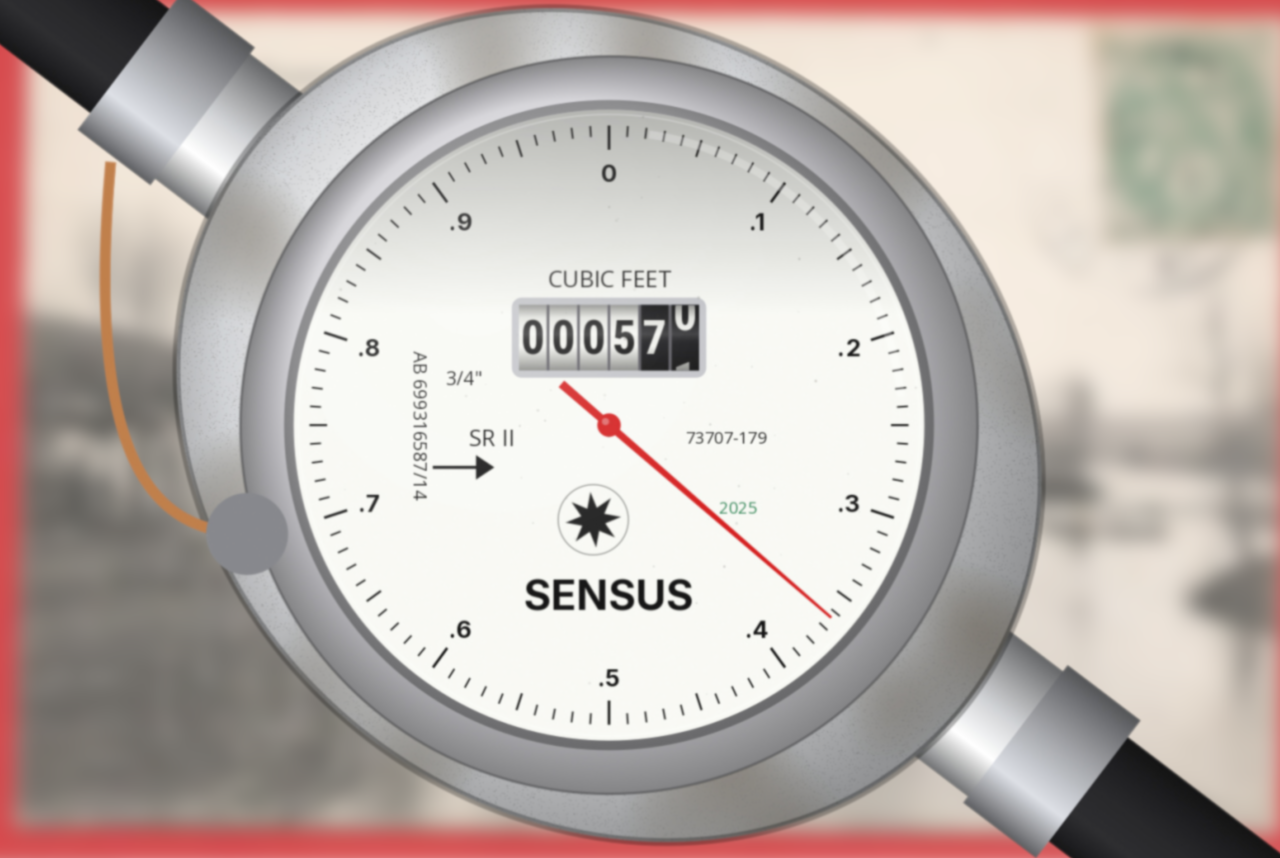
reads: {"value": 570.36, "unit": "ft³"}
